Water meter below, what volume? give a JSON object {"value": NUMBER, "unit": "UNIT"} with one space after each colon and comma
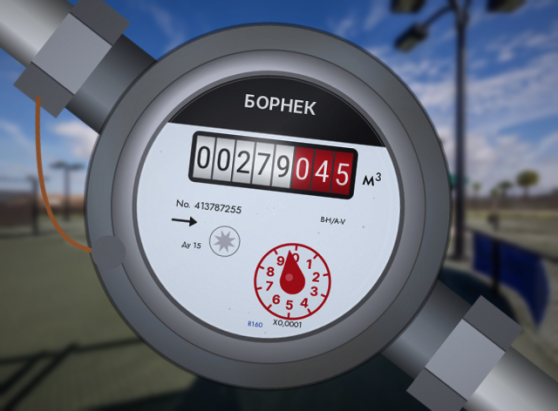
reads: {"value": 279.0449, "unit": "m³"}
